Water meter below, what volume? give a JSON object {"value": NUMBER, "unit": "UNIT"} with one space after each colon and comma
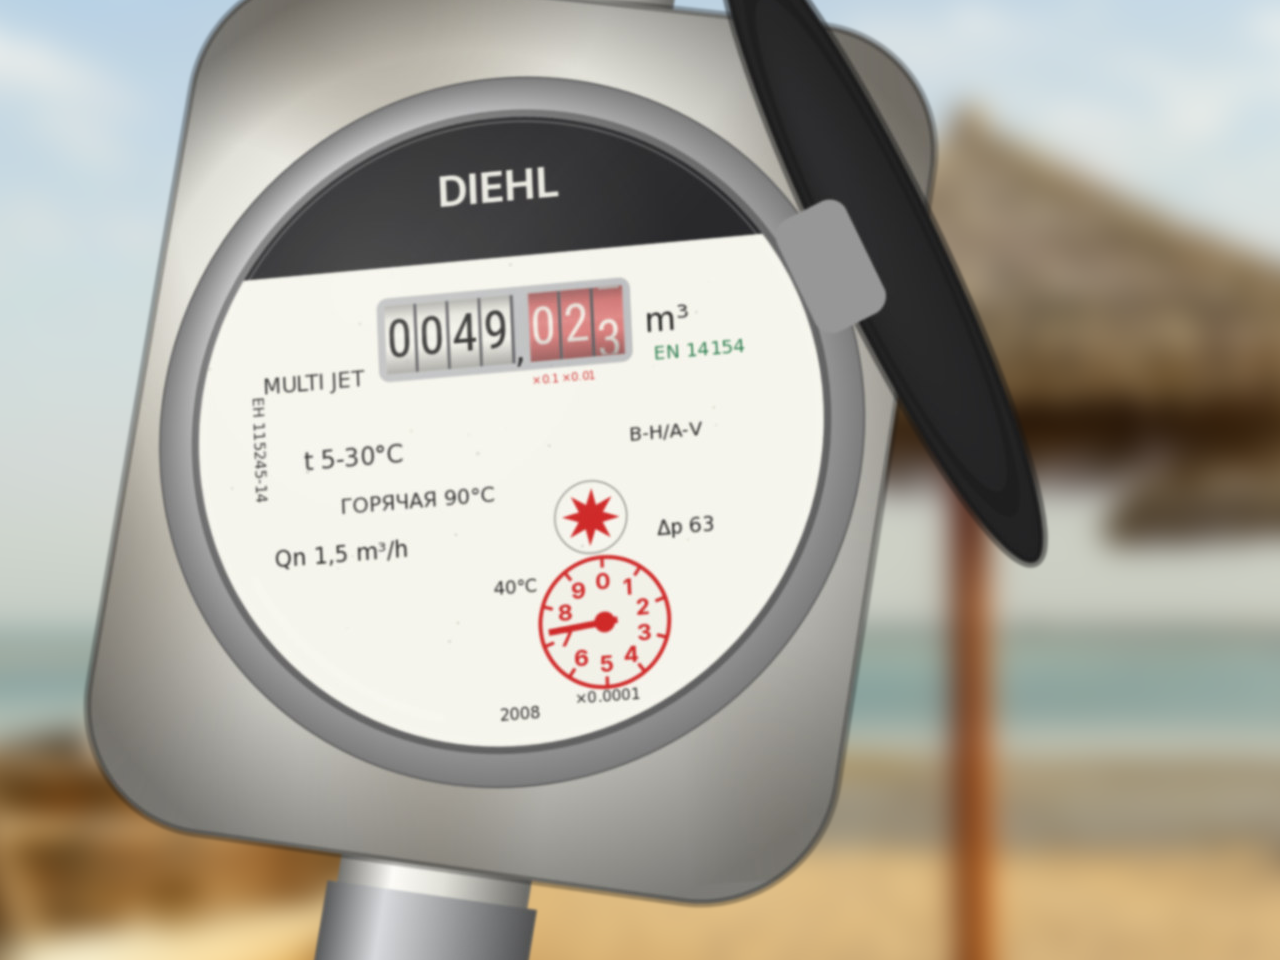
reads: {"value": 49.0227, "unit": "m³"}
